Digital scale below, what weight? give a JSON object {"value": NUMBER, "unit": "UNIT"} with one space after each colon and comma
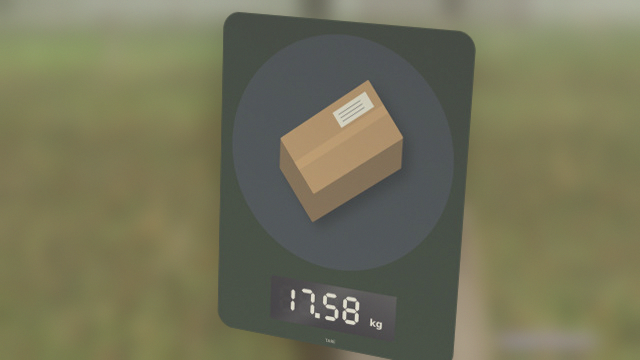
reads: {"value": 17.58, "unit": "kg"}
